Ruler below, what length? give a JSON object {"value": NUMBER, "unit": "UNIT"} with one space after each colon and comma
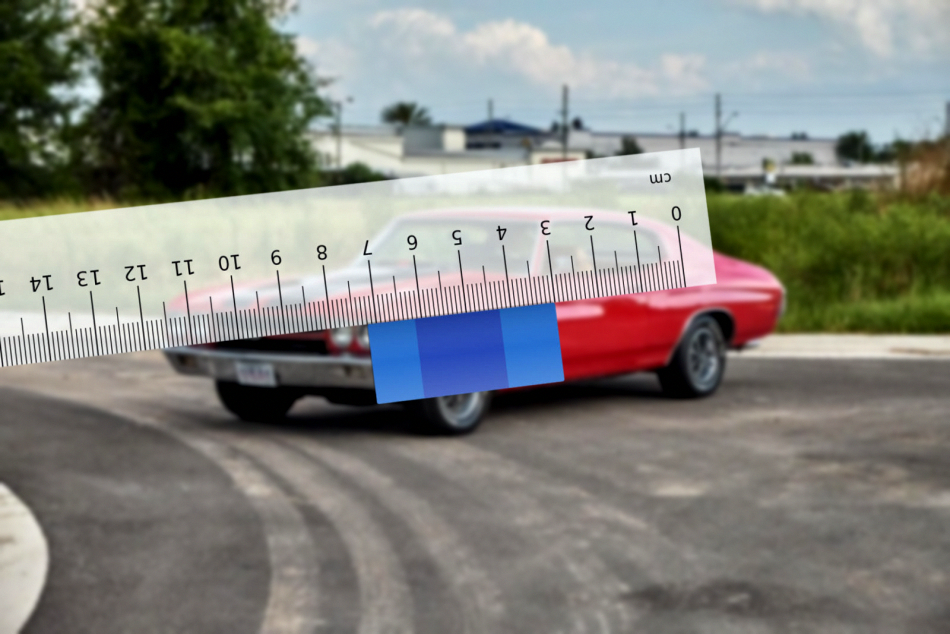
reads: {"value": 4.2, "unit": "cm"}
